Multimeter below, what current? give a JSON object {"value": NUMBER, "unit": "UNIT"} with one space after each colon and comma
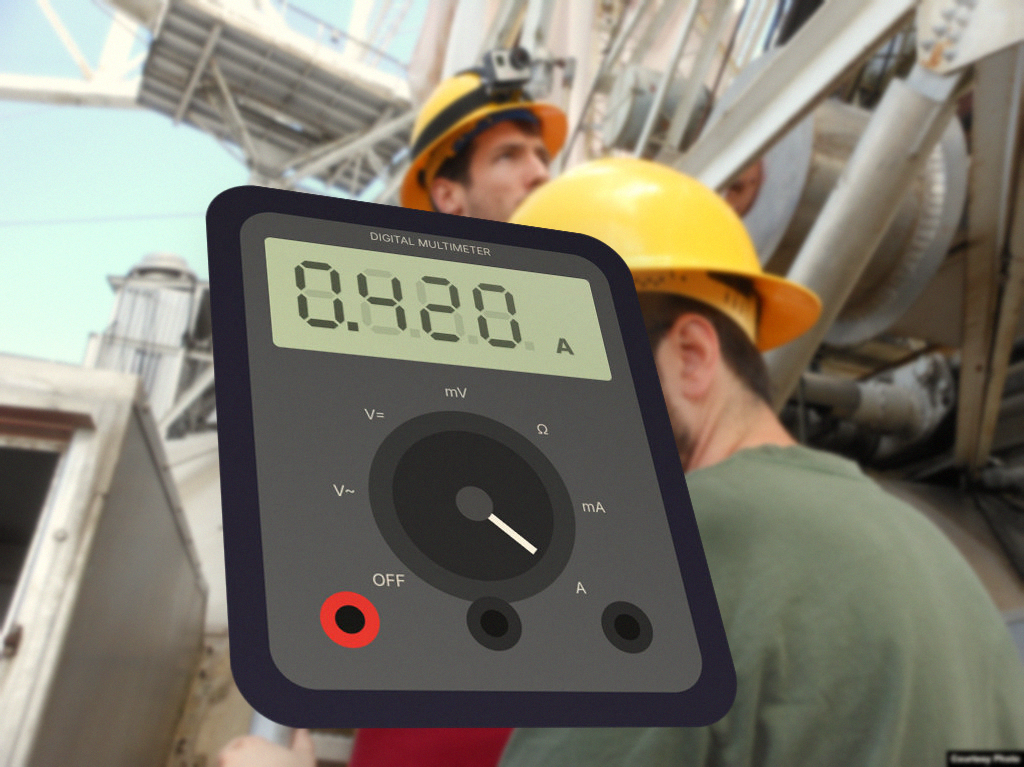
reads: {"value": 0.420, "unit": "A"}
